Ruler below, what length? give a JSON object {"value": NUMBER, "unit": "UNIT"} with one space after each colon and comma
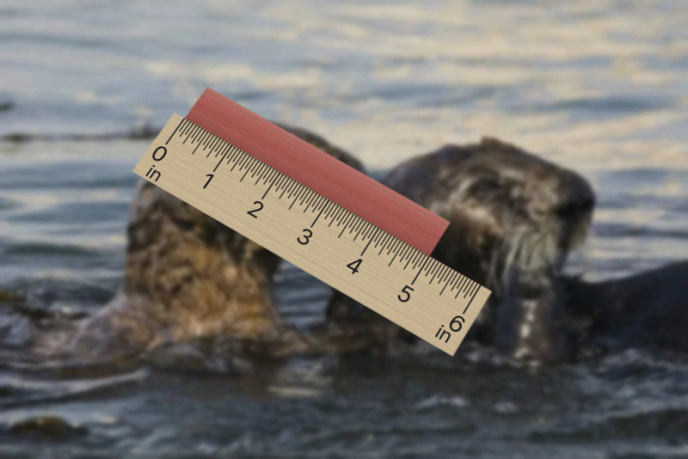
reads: {"value": 5, "unit": "in"}
